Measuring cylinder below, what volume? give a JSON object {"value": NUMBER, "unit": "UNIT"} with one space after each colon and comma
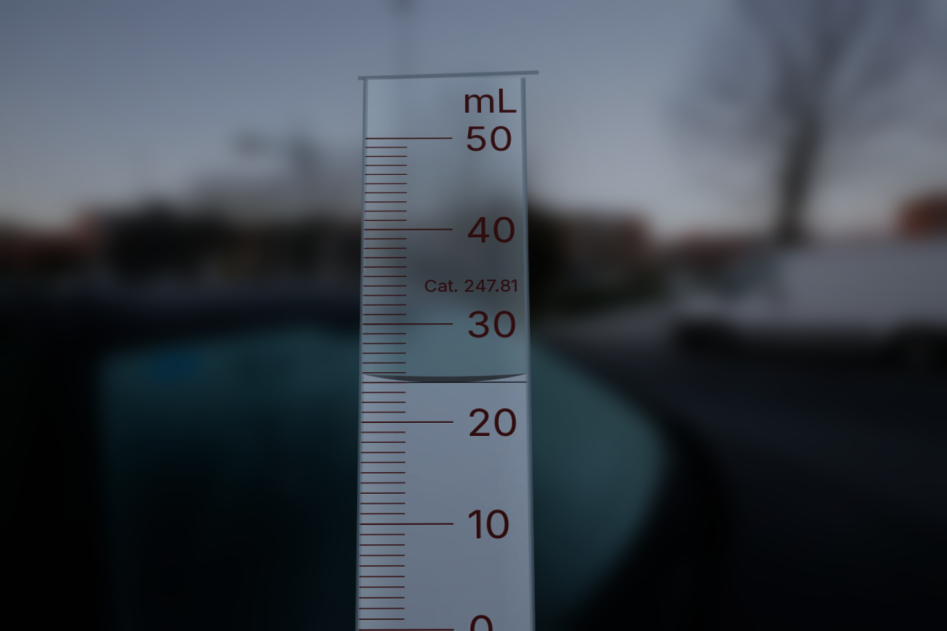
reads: {"value": 24, "unit": "mL"}
